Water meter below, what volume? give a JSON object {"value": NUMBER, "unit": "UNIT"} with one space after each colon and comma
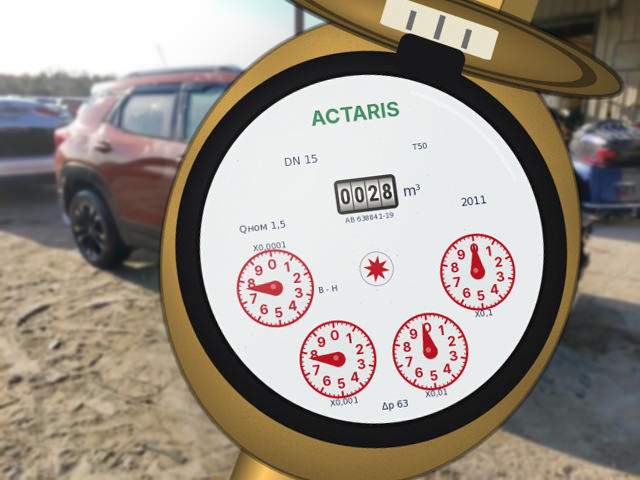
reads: {"value": 27.9977, "unit": "m³"}
